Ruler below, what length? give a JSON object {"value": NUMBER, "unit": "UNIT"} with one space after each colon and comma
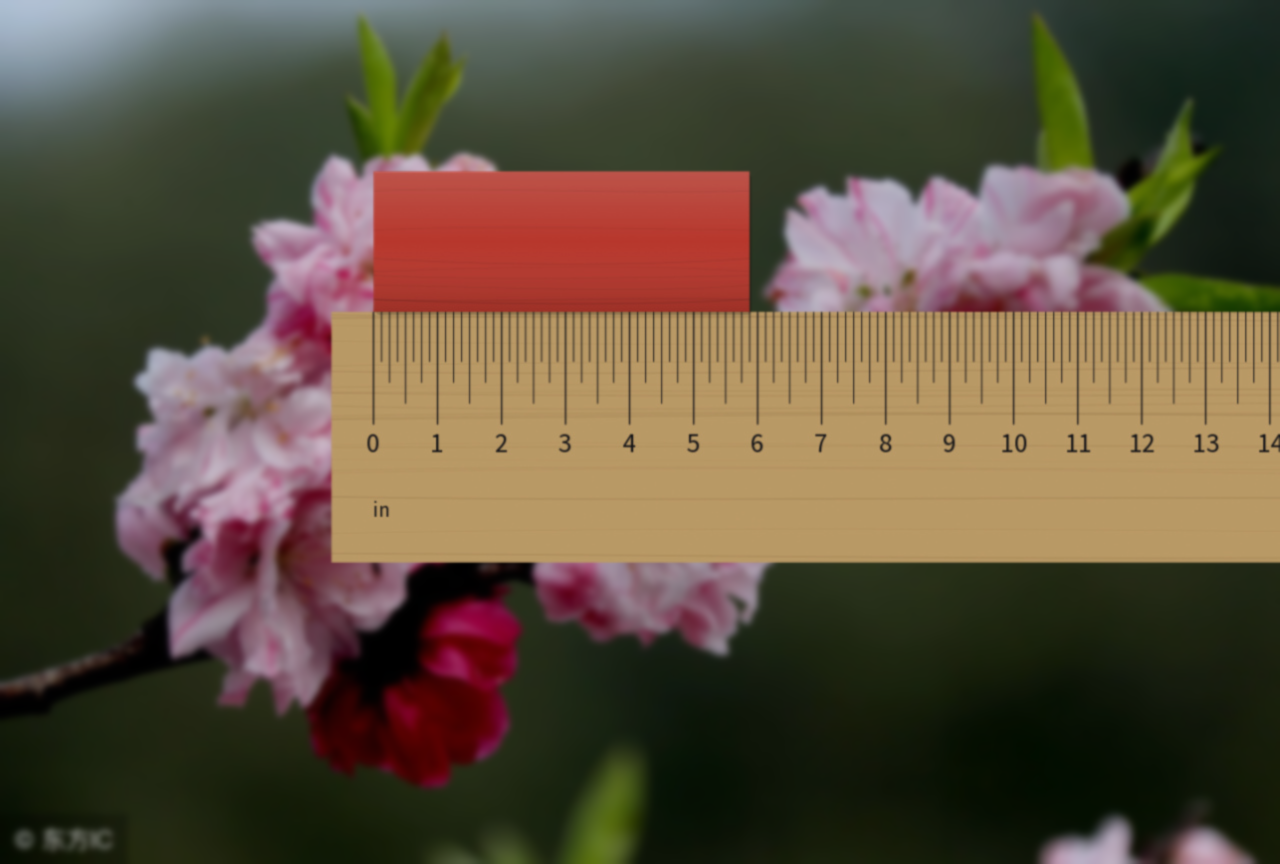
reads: {"value": 5.875, "unit": "in"}
